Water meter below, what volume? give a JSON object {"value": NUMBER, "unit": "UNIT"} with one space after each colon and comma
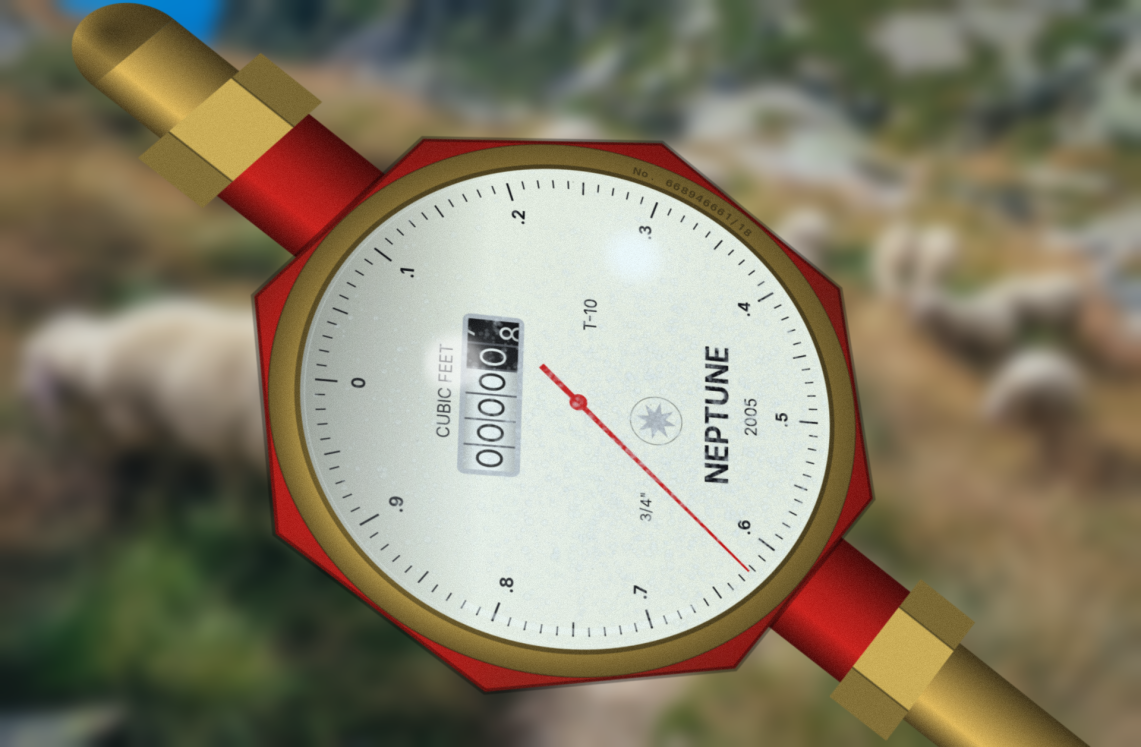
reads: {"value": 7.62, "unit": "ft³"}
